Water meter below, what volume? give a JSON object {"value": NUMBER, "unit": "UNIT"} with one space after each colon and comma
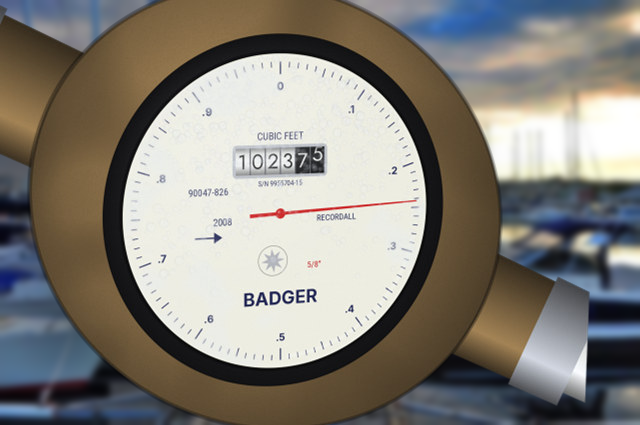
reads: {"value": 102375.24, "unit": "ft³"}
